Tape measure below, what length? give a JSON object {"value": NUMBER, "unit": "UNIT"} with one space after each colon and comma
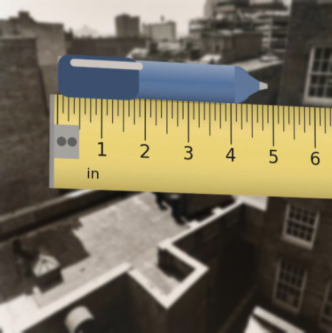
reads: {"value": 4.875, "unit": "in"}
